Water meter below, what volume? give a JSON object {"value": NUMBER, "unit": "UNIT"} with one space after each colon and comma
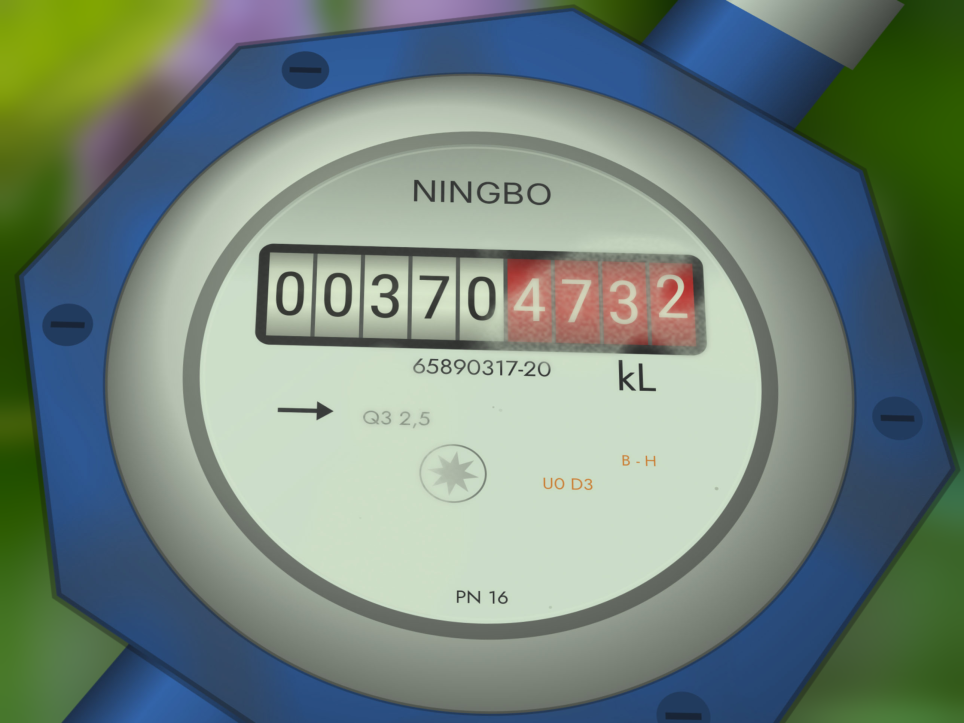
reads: {"value": 370.4732, "unit": "kL"}
